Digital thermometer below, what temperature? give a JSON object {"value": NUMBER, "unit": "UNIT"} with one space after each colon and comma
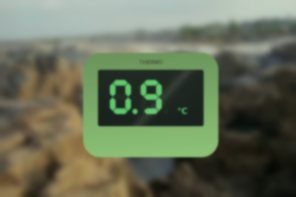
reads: {"value": 0.9, "unit": "°C"}
